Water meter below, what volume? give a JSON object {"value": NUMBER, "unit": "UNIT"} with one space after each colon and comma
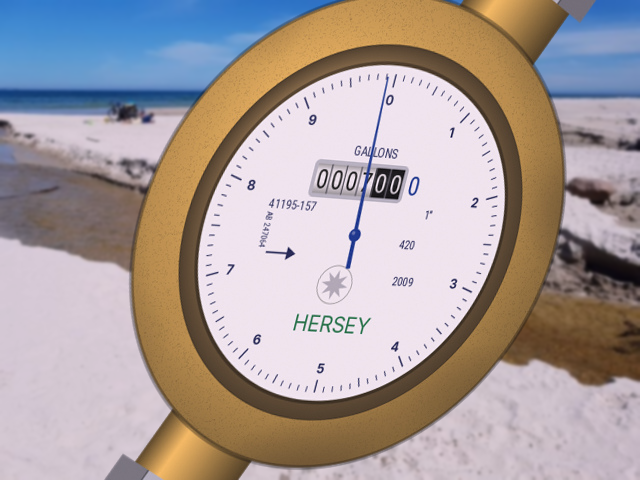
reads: {"value": 6999.9, "unit": "gal"}
